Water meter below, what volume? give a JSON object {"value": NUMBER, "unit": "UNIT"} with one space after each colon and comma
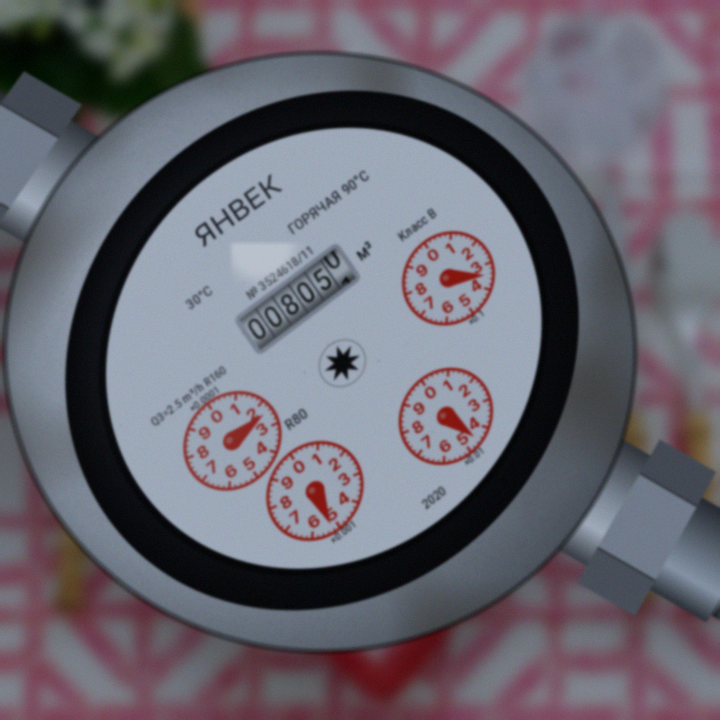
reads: {"value": 8050.3452, "unit": "m³"}
